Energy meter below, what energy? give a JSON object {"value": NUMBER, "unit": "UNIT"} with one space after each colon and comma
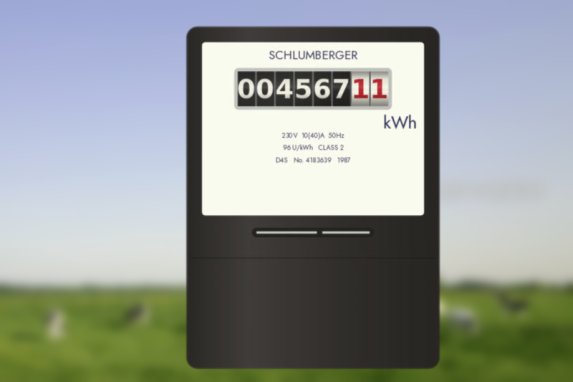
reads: {"value": 4567.11, "unit": "kWh"}
